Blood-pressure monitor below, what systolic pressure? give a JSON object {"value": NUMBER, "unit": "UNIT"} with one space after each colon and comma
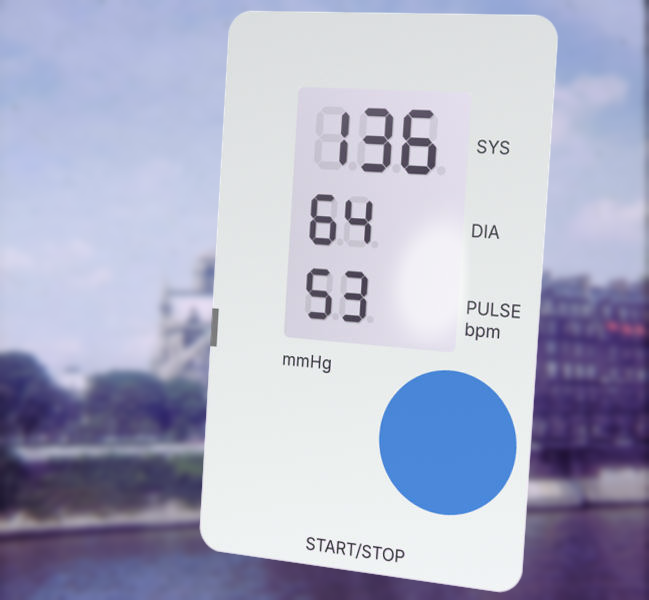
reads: {"value": 136, "unit": "mmHg"}
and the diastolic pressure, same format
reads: {"value": 64, "unit": "mmHg"}
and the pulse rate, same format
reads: {"value": 53, "unit": "bpm"}
